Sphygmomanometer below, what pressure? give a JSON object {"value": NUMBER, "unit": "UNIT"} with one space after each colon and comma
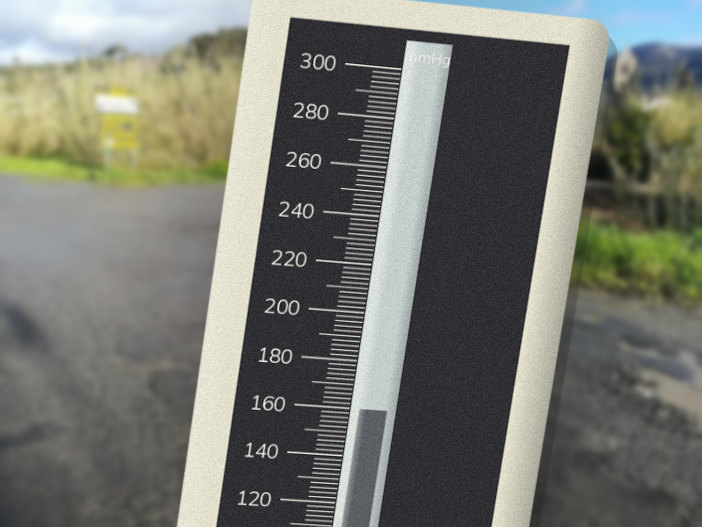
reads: {"value": 160, "unit": "mmHg"}
